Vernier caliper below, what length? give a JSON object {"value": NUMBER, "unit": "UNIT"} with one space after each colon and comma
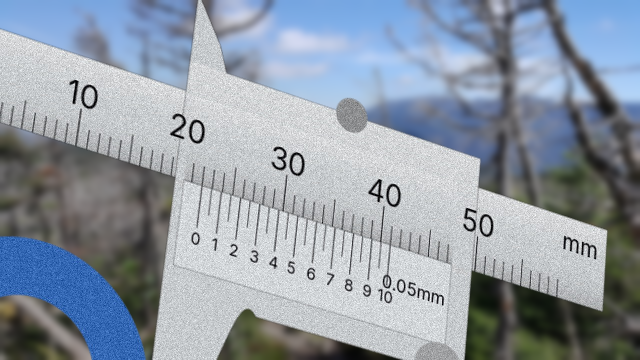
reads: {"value": 22.0, "unit": "mm"}
